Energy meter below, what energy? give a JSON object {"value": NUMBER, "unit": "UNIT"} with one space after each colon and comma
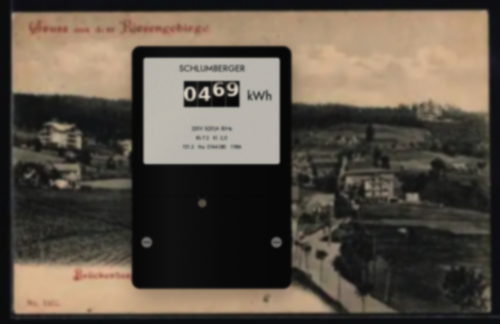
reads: {"value": 469, "unit": "kWh"}
